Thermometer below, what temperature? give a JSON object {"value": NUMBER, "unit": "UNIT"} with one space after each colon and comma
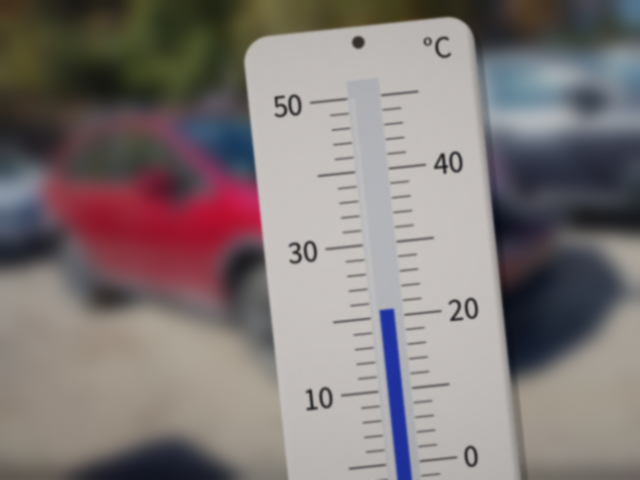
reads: {"value": 21, "unit": "°C"}
